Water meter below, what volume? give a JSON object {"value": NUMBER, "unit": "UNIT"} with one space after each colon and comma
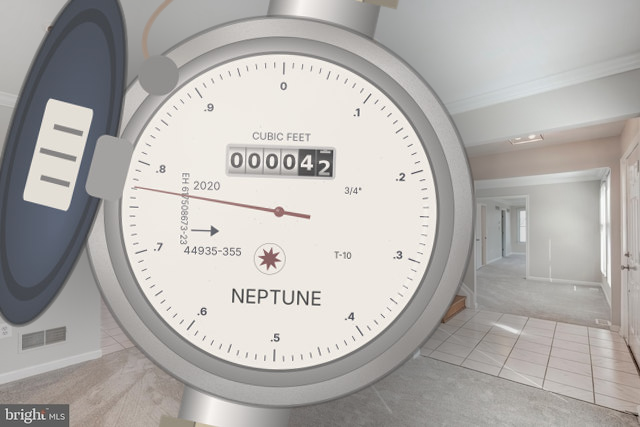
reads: {"value": 41.77, "unit": "ft³"}
